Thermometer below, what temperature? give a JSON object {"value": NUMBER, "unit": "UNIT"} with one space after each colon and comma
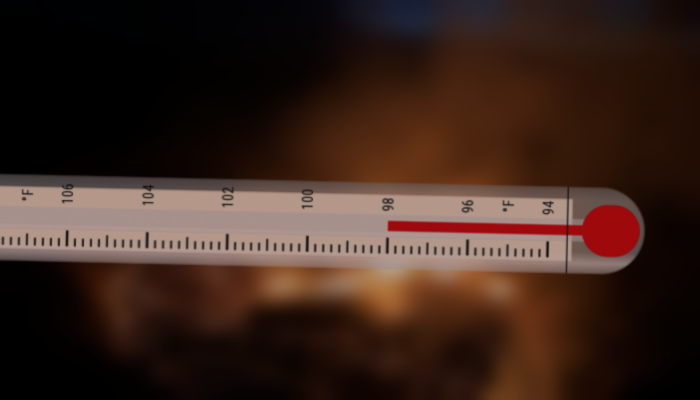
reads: {"value": 98, "unit": "°F"}
